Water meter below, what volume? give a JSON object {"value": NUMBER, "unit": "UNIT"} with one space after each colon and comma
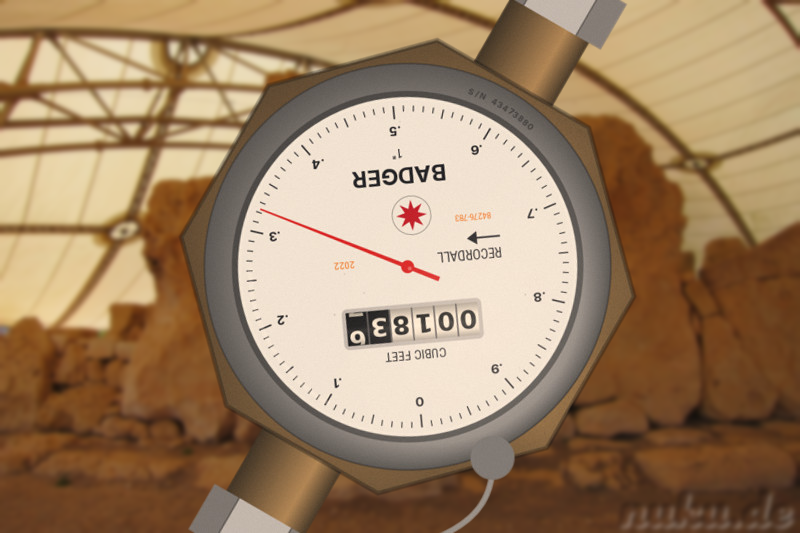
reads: {"value": 1836.32, "unit": "ft³"}
